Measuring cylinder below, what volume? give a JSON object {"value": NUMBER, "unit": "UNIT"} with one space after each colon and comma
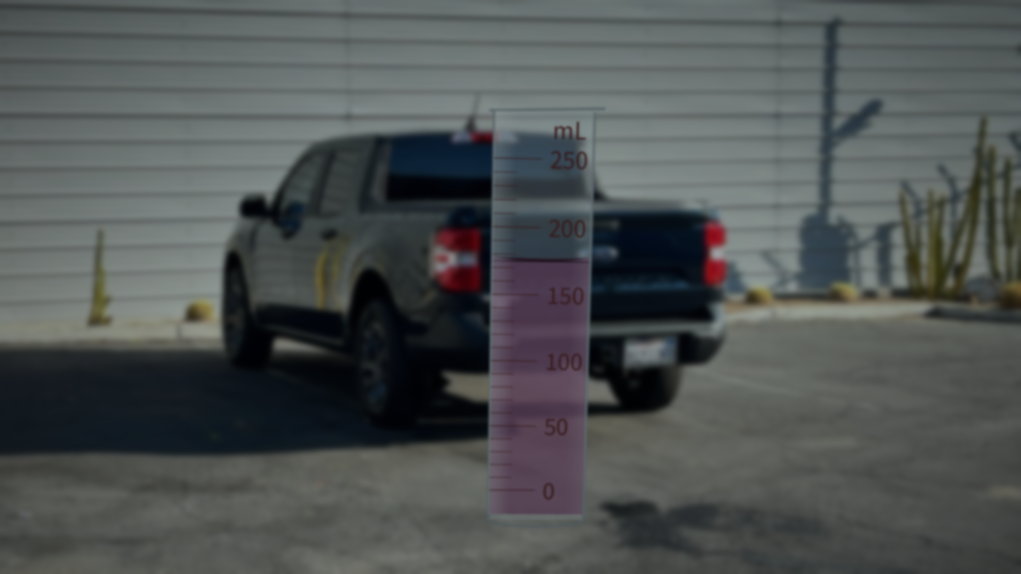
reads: {"value": 175, "unit": "mL"}
